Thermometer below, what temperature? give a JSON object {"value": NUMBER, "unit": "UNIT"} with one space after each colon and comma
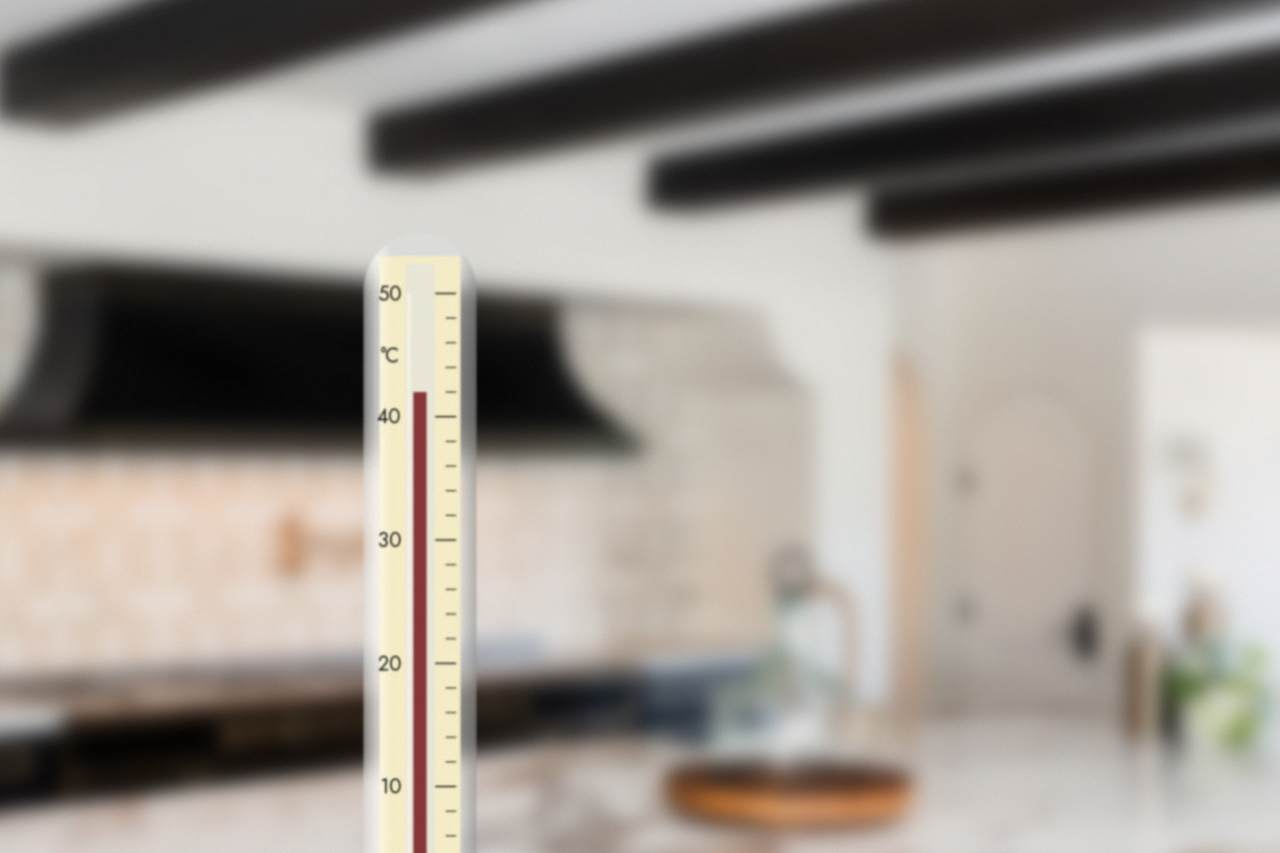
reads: {"value": 42, "unit": "°C"}
